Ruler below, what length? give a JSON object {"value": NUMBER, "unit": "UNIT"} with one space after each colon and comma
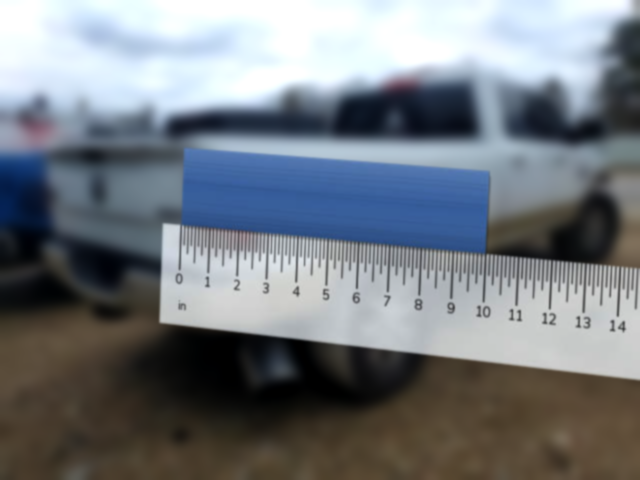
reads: {"value": 10, "unit": "in"}
